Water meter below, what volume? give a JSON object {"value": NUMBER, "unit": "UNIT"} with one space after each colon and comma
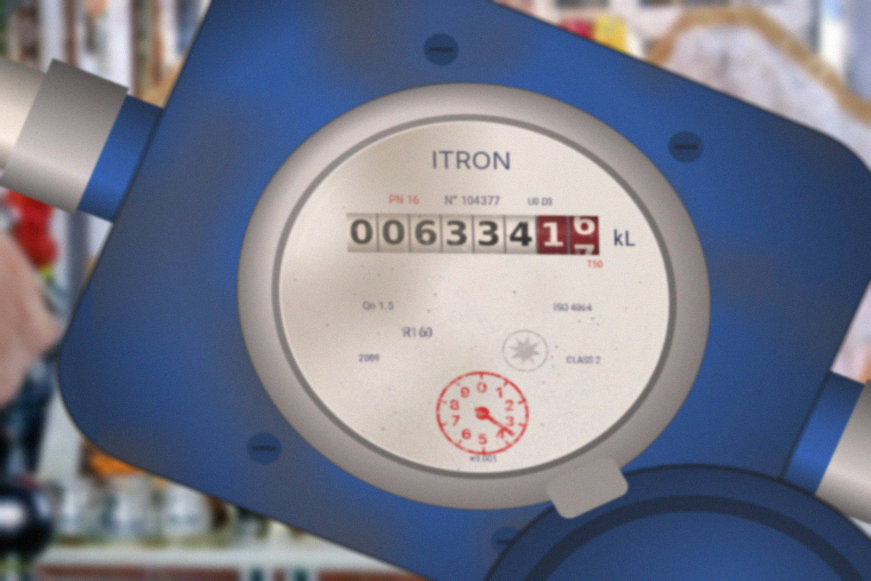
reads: {"value": 6334.163, "unit": "kL"}
